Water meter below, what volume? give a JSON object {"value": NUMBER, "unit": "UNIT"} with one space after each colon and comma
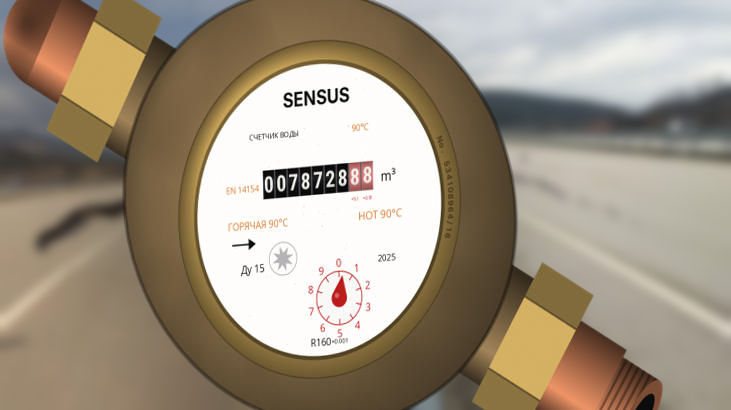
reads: {"value": 78728.880, "unit": "m³"}
